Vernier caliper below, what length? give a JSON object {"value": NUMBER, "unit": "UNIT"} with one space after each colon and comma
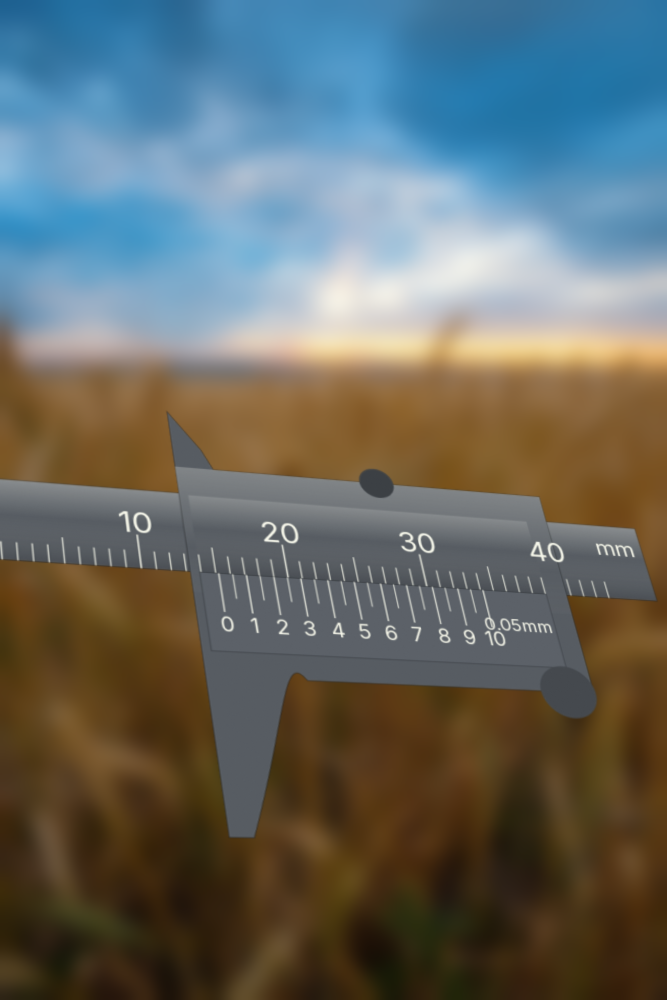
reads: {"value": 15.2, "unit": "mm"}
